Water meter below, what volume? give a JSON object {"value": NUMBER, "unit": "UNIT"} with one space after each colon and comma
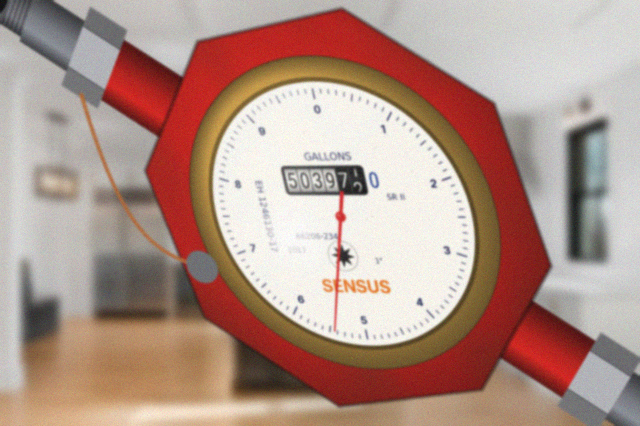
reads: {"value": 5039715.4, "unit": "gal"}
